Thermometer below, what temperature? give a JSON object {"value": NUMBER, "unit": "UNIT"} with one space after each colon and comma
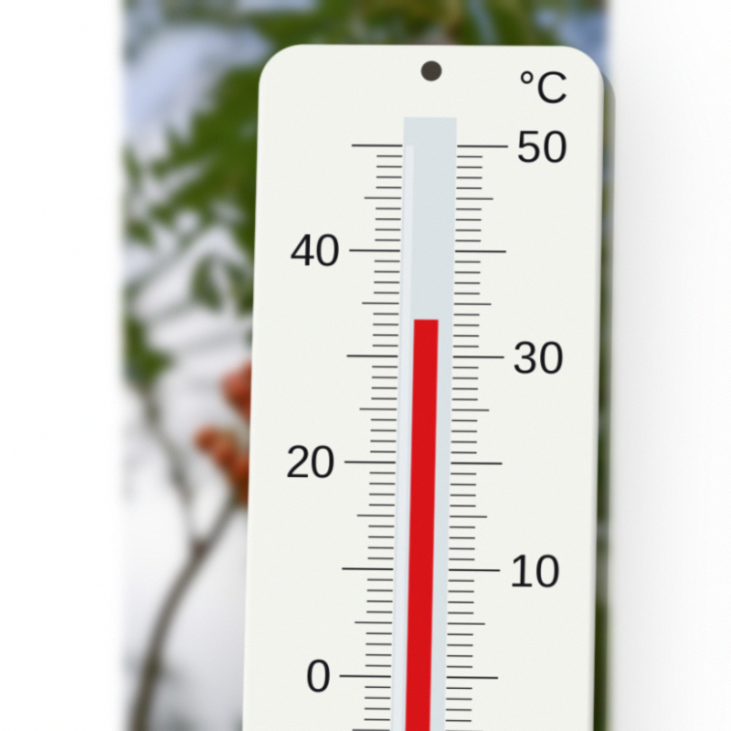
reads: {"value": 33.5, "unit": "°C"}
